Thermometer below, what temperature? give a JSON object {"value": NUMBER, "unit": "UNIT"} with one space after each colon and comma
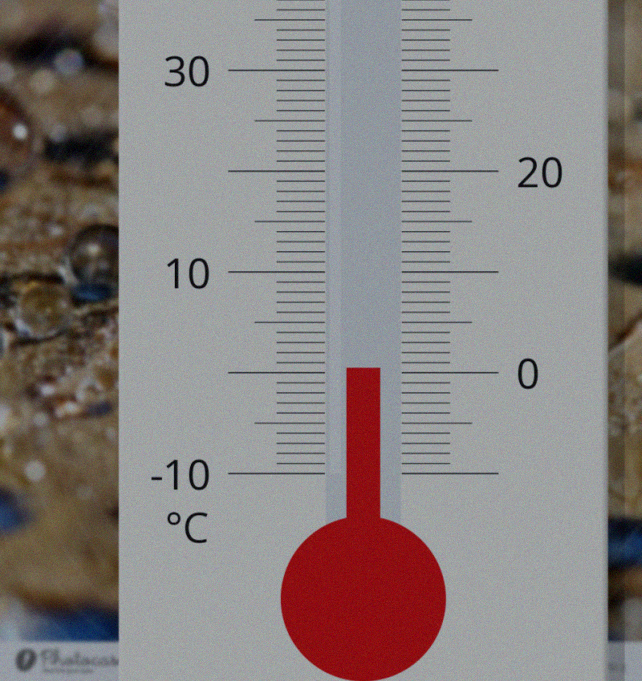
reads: {"value": 0.5, "unit": "°C"}
